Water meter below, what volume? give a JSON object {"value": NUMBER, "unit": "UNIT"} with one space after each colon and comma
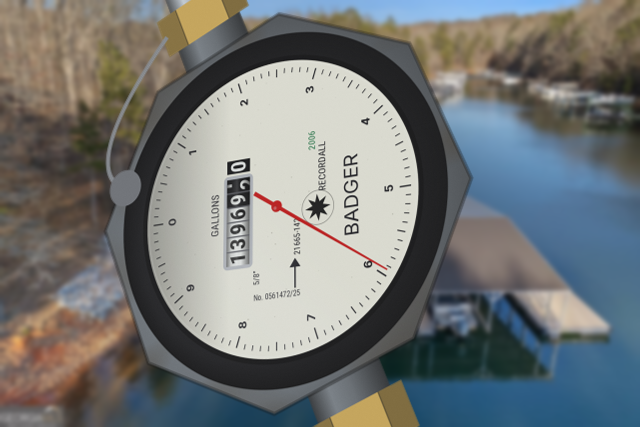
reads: {"value": 1396915.9, "unit": "gal"}
